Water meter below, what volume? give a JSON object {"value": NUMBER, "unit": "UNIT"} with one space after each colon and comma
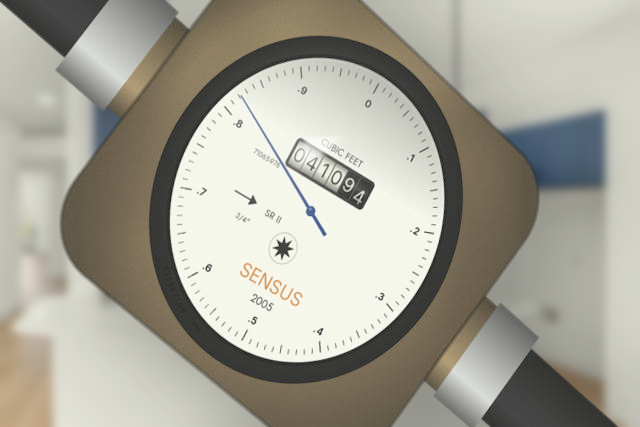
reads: {"value": 41093.82, "unit": "ft³"}
